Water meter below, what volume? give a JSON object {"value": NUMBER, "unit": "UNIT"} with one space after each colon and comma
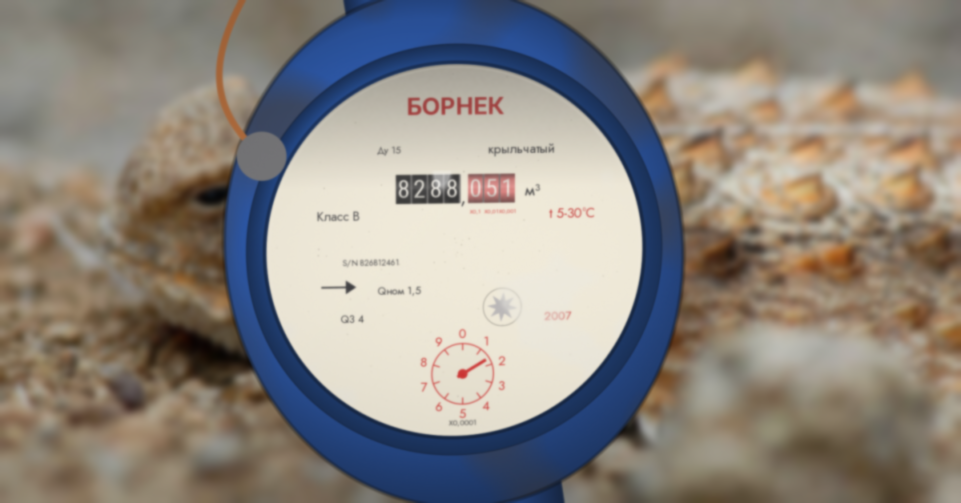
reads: {"value": 8288.0511, "unit": "m³"}
